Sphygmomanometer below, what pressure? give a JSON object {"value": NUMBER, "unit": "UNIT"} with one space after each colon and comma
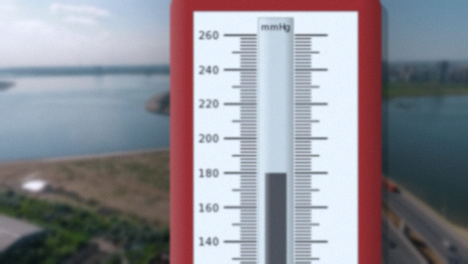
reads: {"value": 180, "unit": "mmHg"}
